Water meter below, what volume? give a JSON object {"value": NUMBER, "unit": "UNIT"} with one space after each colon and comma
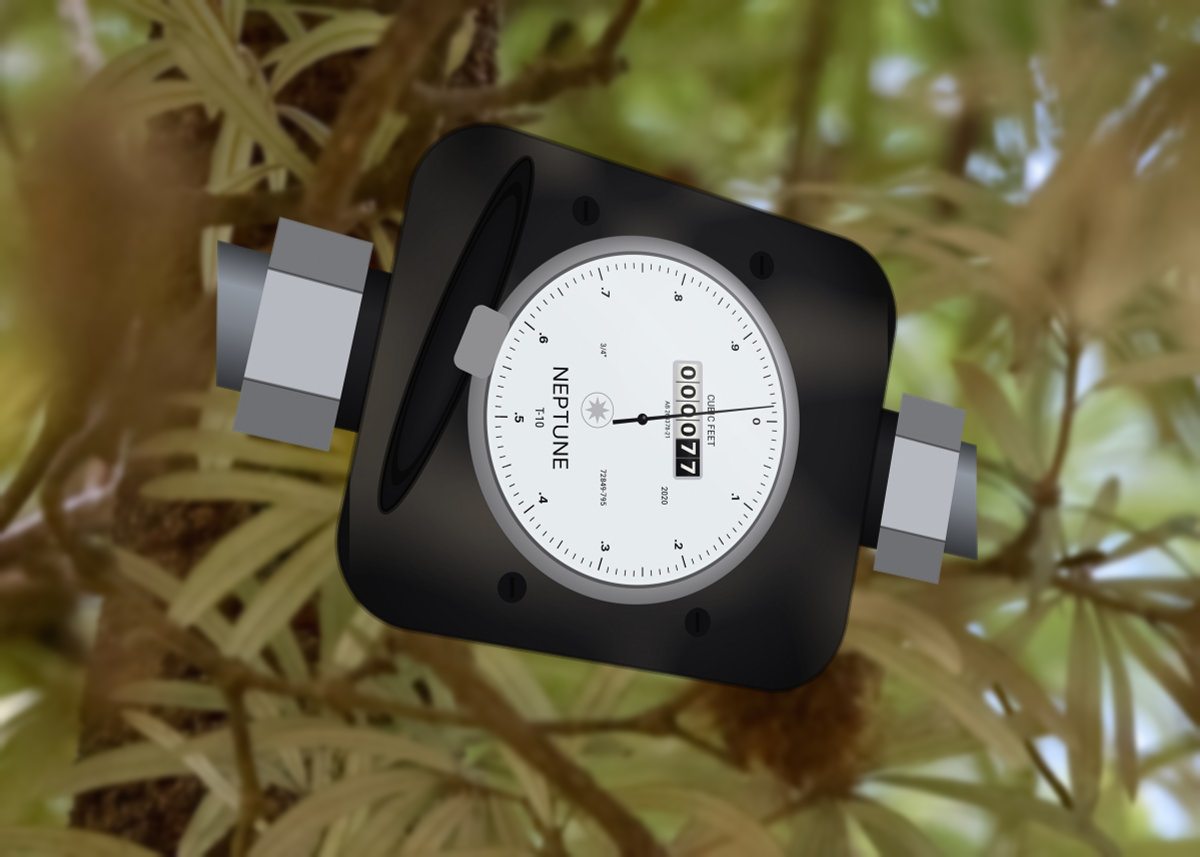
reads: {"value": 76.98, "unit": "ft³"}
